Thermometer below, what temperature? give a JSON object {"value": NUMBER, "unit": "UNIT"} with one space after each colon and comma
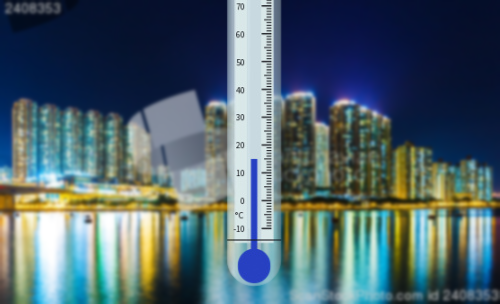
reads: {"value": 15, "unit": "°C"}
